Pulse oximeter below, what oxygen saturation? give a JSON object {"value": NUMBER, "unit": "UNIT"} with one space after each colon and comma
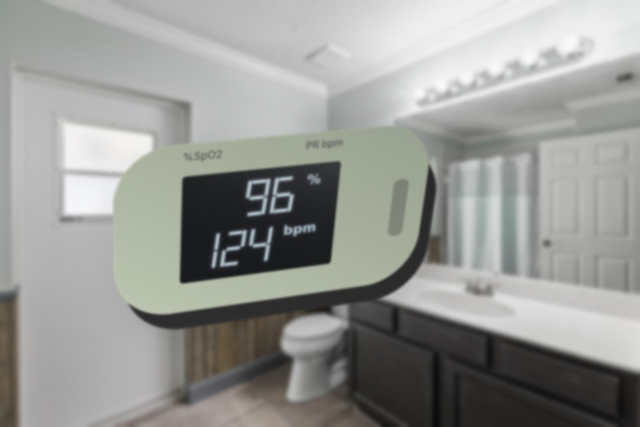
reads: {"value": 96, "unit": "%"}
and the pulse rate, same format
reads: {"value": 124, "unit": "bpm"}
